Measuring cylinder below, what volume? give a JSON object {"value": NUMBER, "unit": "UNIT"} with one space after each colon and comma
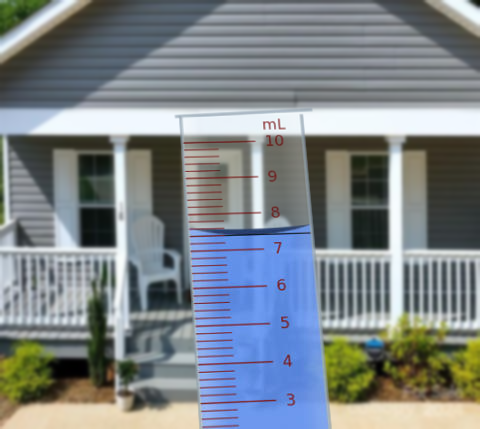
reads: {"value": 7.4, "unit": "mL"}
